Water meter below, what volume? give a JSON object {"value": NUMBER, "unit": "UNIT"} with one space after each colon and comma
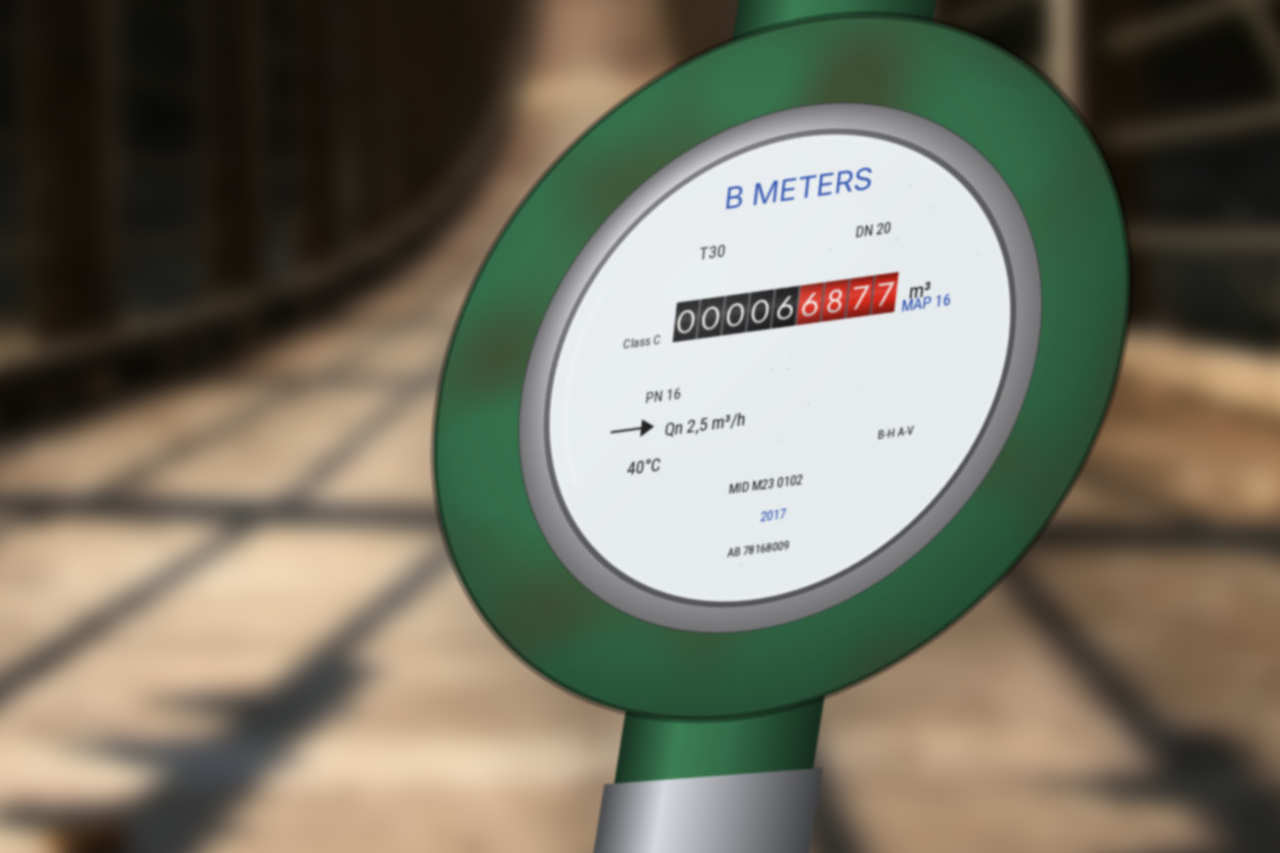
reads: {"value": 6.6877, "unit": "m³"}
